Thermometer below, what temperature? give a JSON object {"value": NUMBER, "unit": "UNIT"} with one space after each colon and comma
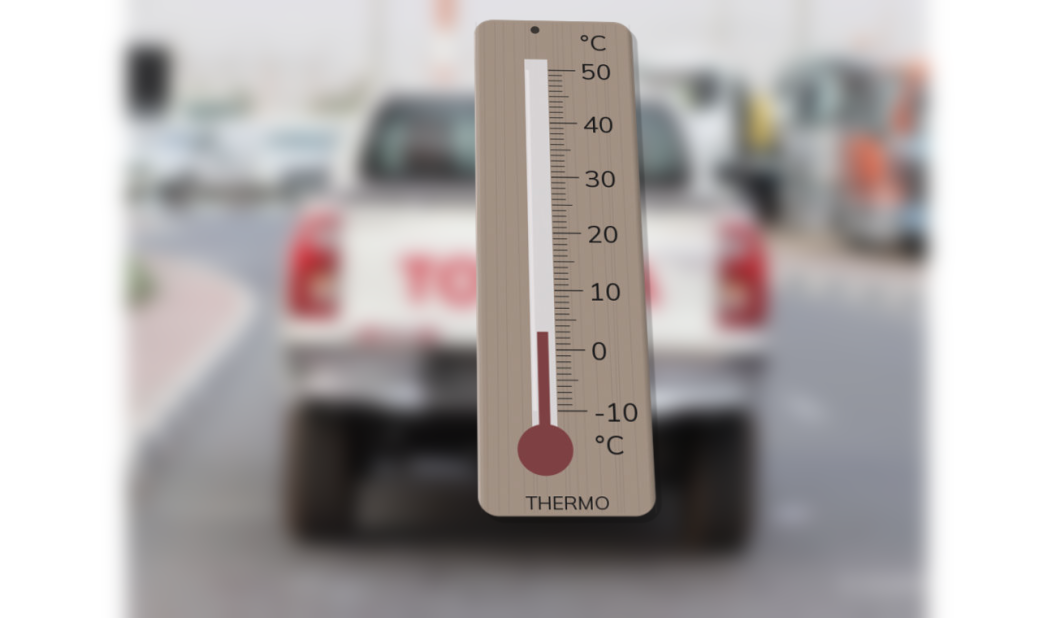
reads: {"value": 3, "unit": "°C"}
